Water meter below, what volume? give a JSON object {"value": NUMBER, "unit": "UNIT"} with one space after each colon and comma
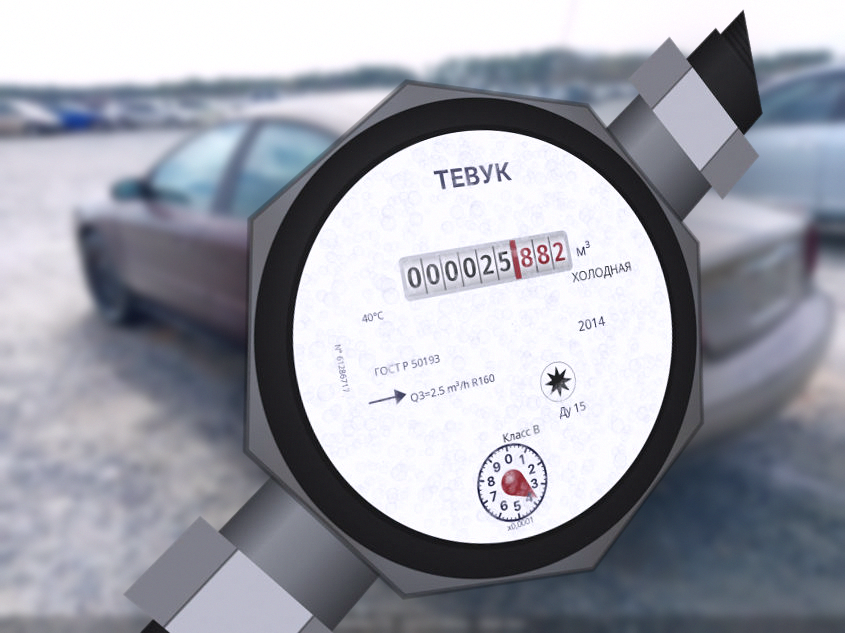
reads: {"value": 25.8823, "unit": "m³"}
